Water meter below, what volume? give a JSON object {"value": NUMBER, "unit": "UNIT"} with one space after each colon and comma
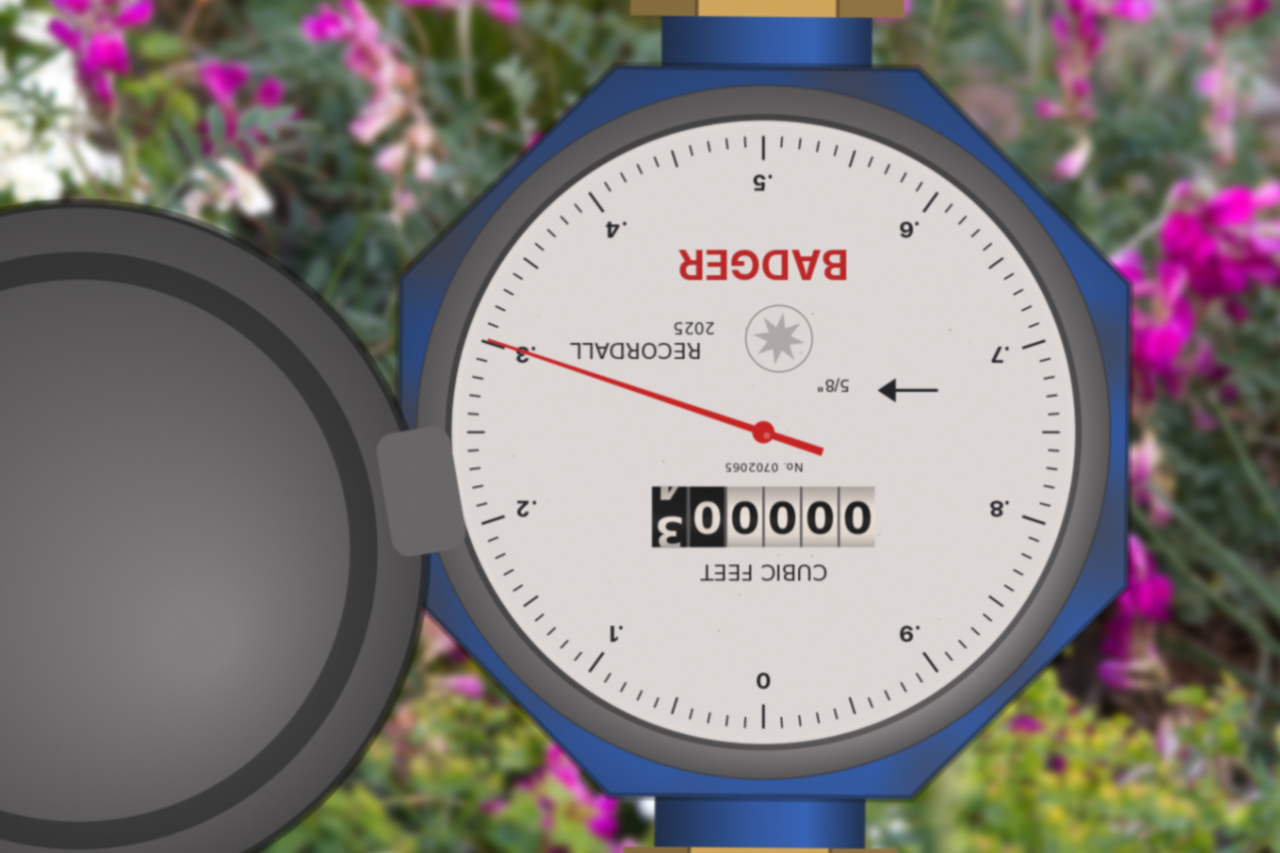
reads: {"value": 3.30, "unit": "ft³"}
